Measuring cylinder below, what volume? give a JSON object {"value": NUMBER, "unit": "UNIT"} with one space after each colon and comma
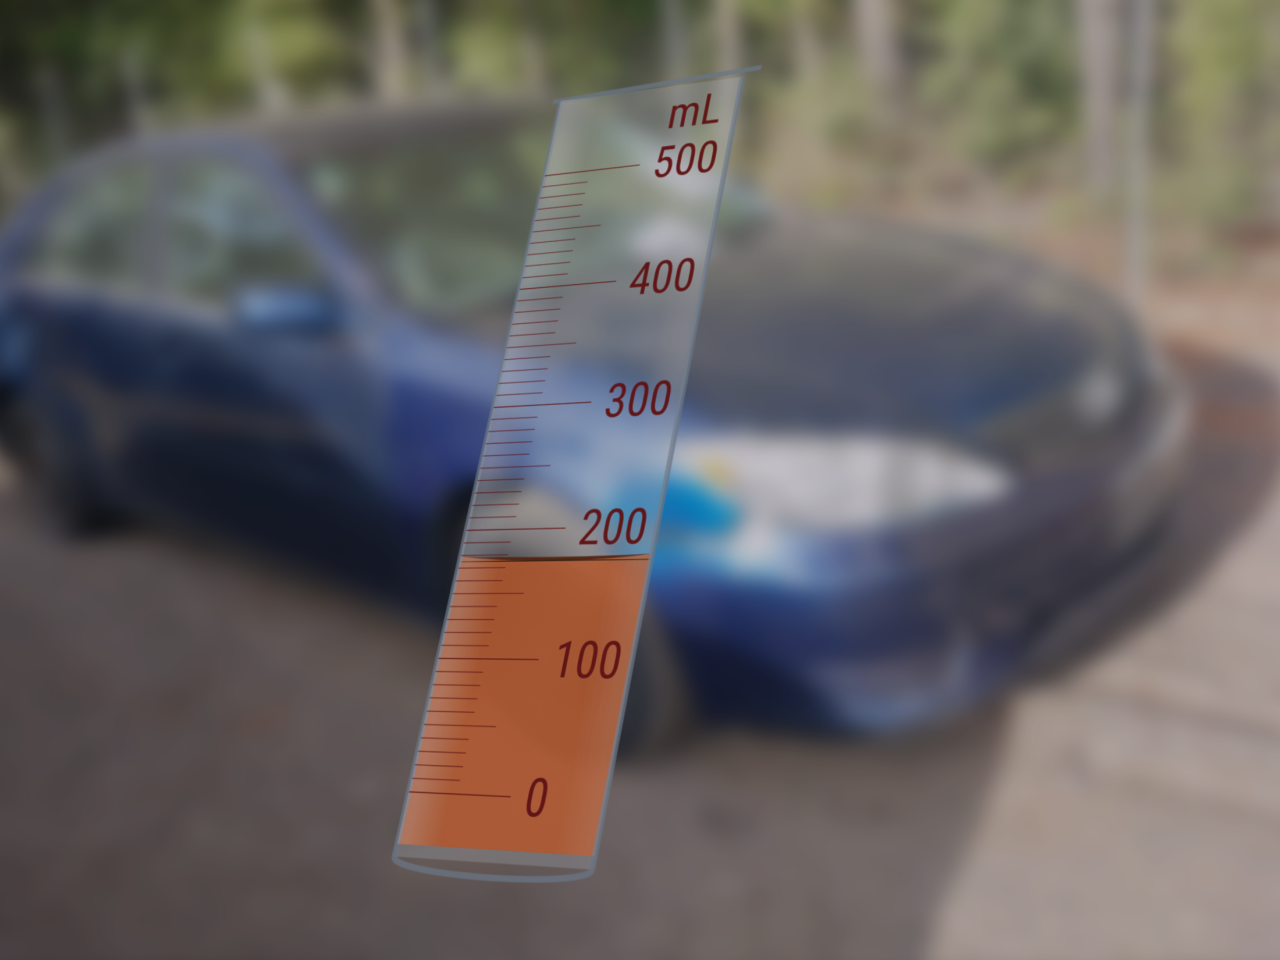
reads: {"value": 175, "unit": "mL"}
